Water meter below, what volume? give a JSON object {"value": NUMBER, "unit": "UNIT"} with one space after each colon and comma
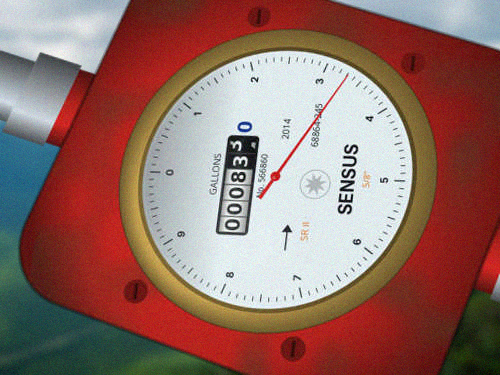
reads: {"value": 8333.3, "unit": "gal"}
